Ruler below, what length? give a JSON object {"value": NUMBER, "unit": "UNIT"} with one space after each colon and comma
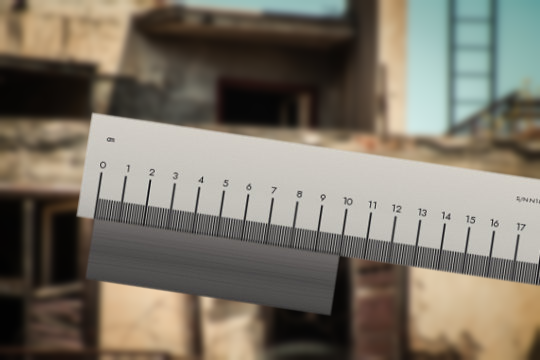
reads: {"value": 10, "unit": "cm"}
